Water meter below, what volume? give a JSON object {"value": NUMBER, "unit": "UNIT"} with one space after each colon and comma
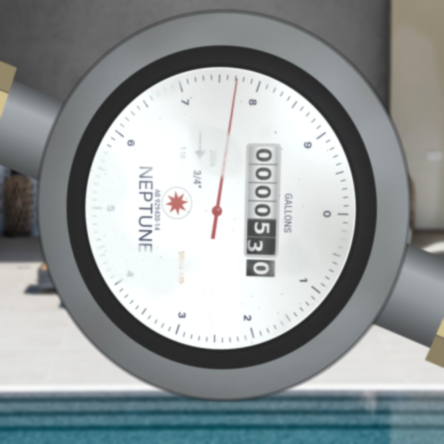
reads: {"value": 527.7, "unit": "gal"}
